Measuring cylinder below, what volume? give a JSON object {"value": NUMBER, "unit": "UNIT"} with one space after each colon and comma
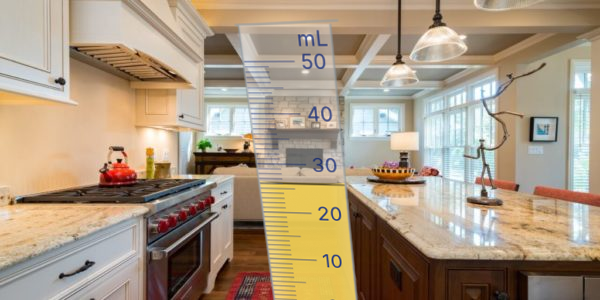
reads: {"value": 26, "unit": "mL"}
